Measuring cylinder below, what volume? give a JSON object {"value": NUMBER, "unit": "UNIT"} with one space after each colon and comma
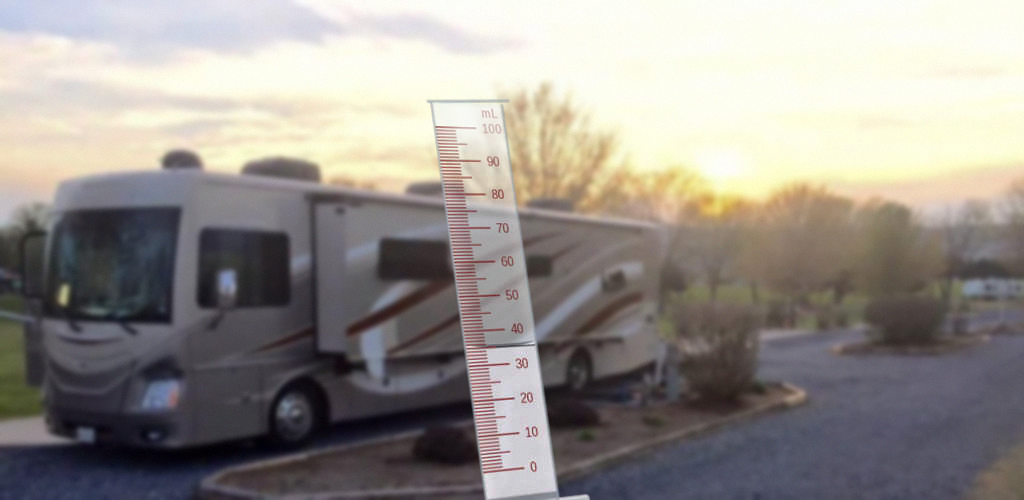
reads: {"value": 35, "unit": "mL"}
